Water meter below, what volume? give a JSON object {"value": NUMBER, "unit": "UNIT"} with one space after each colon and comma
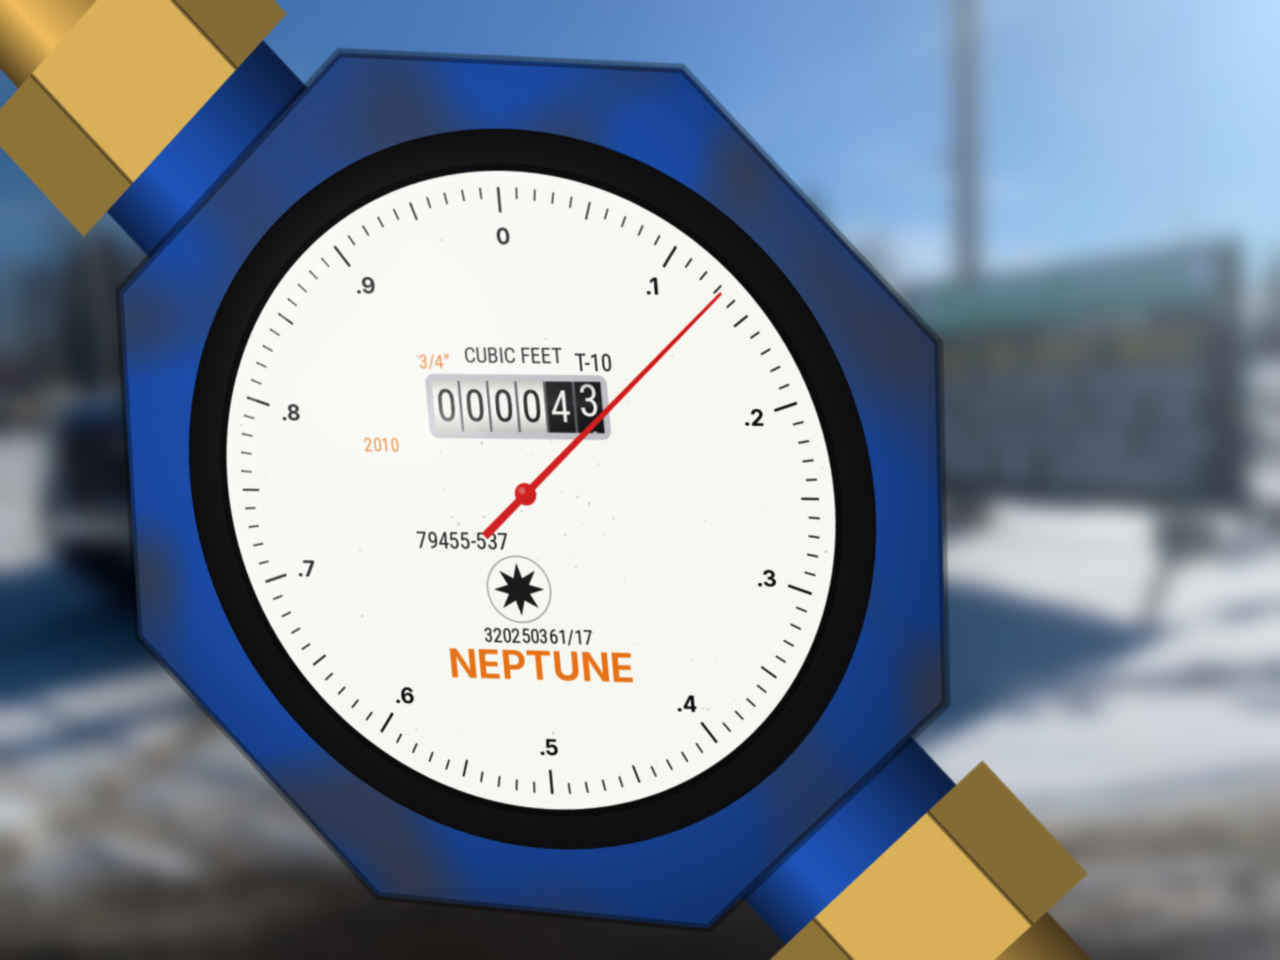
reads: {"value": 43.13, "unit": "ft³"}
